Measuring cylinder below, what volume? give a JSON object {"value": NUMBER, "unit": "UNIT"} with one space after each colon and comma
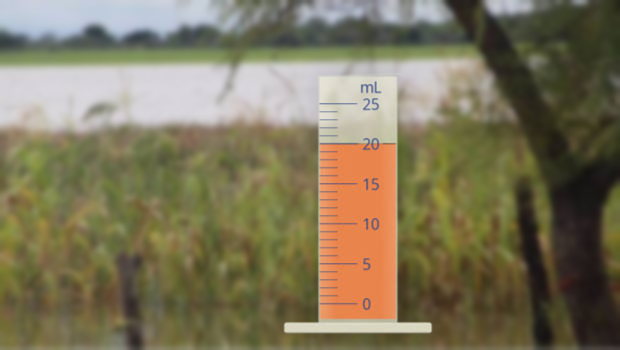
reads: {"value": 20, "unit": "mL"}
